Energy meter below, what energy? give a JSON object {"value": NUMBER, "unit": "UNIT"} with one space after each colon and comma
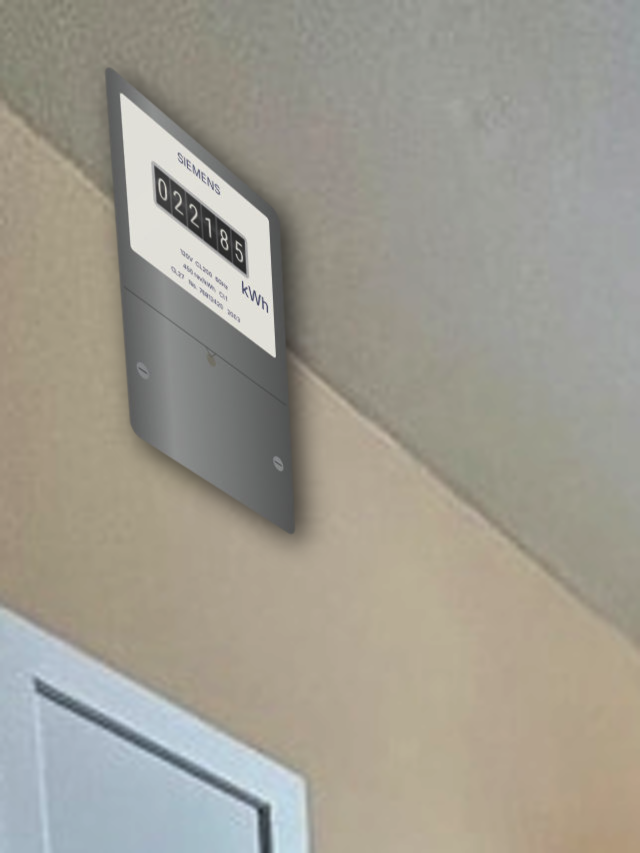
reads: {"value": 22185, "unit": "kWh"}
